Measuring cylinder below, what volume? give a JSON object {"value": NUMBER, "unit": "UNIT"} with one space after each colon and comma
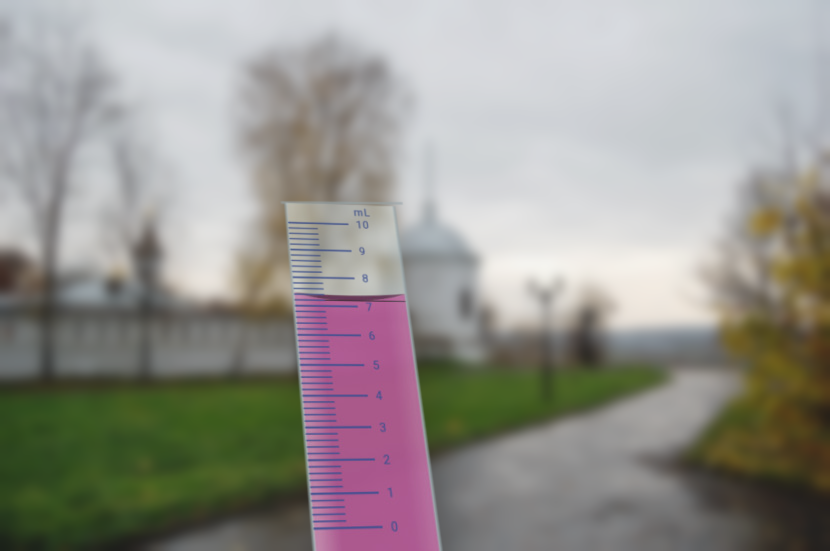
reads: {"value": 7.2, "unit": "mL"}
